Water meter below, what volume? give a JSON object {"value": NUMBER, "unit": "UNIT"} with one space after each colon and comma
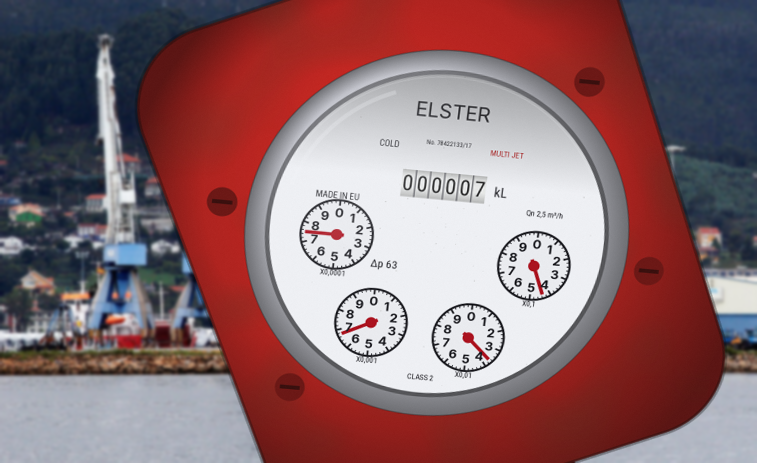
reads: {"value": 7.4367, "unit": "kL"}
